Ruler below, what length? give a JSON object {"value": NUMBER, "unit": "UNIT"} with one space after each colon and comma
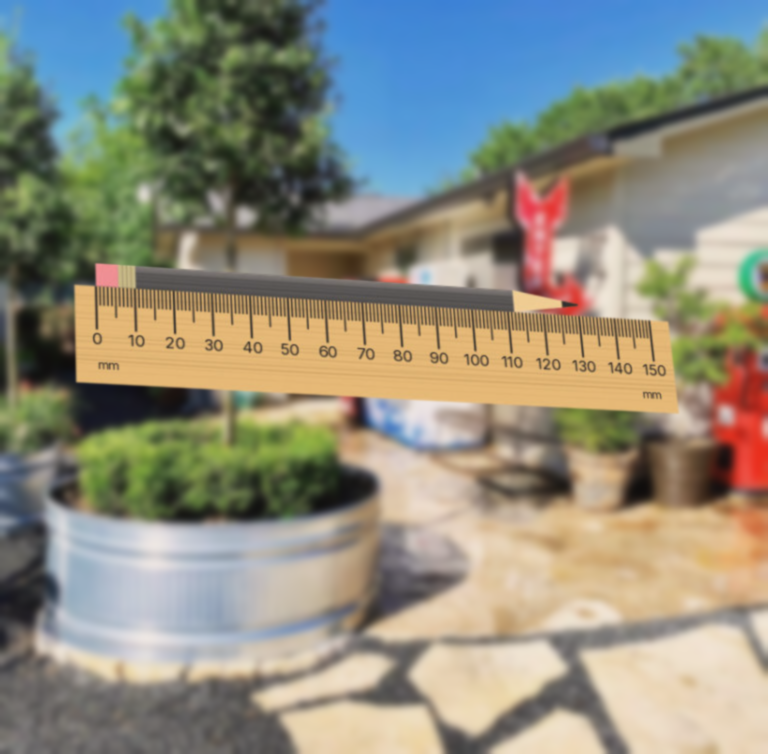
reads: {"value": 130, "unit": "mm"}
